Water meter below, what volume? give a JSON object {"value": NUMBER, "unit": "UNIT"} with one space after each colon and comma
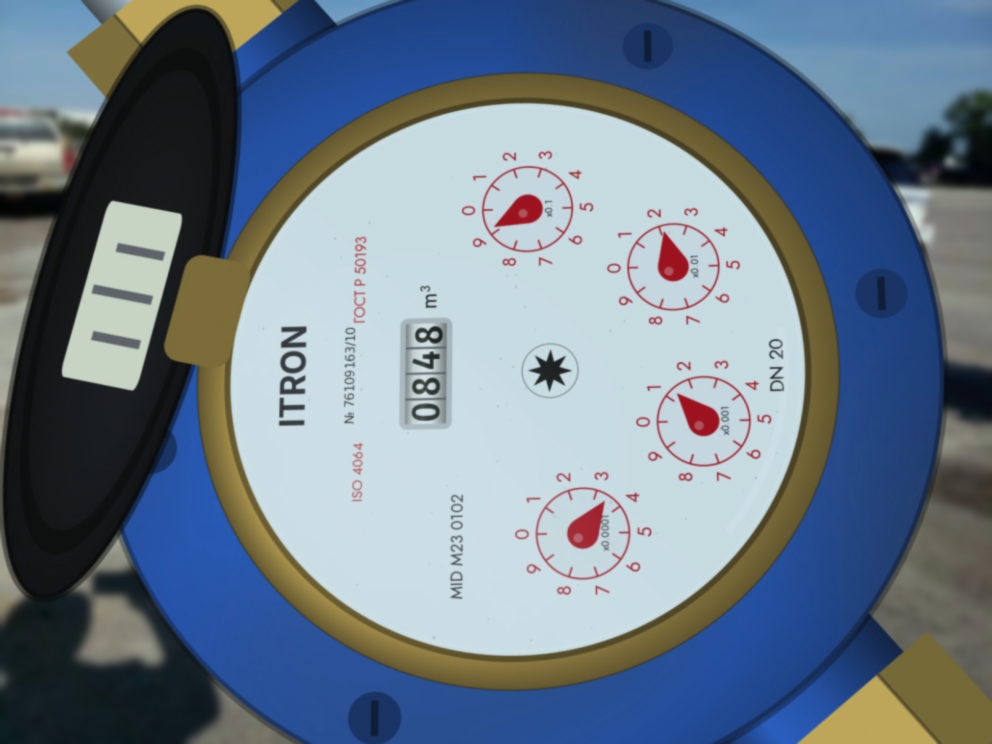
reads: {"value": 847.9213, "unit": "m³"}
